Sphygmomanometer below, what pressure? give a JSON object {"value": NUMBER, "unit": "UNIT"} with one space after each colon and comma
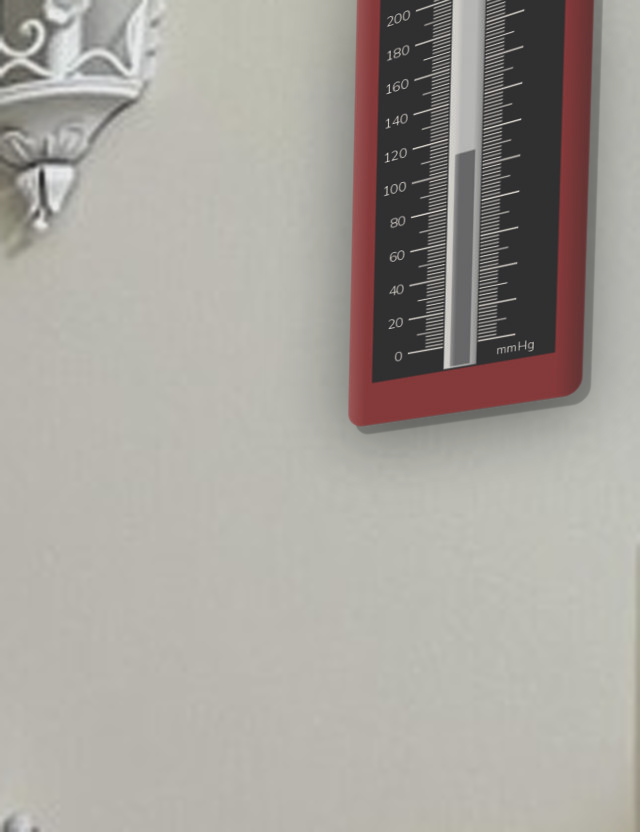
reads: {"value": 110, "unit": "mmHg"}
